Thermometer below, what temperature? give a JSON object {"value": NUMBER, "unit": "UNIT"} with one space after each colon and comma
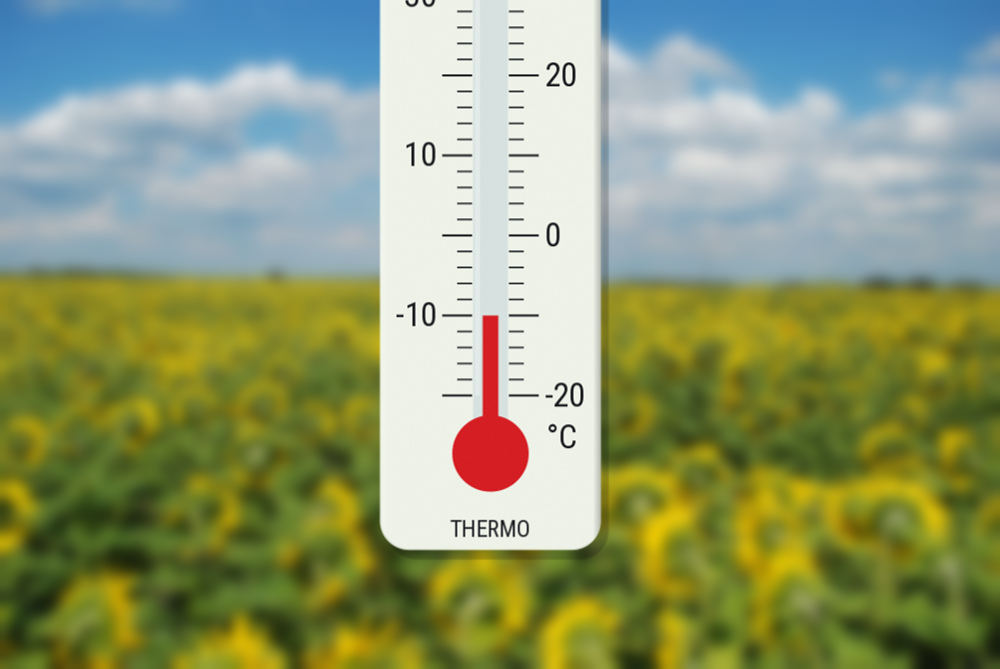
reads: {"value": -10, "unit": "°C"}
